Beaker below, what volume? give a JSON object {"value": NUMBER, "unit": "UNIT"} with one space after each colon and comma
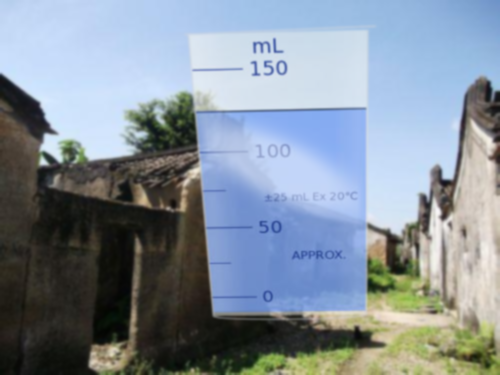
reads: {"value": 125, "unit": "mL"}
